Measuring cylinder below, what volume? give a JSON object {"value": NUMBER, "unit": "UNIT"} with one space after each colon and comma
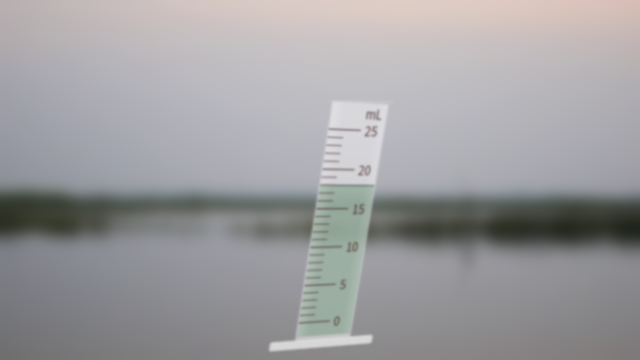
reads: {"value": 18, "unit": "mL"}
